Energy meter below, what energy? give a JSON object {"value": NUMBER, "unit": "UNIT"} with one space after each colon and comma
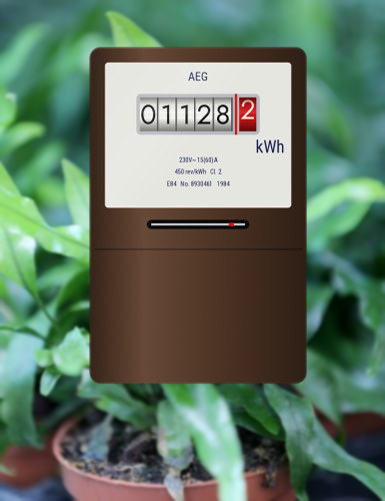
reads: {"value": 1128.2, "unit": "kWh"}
